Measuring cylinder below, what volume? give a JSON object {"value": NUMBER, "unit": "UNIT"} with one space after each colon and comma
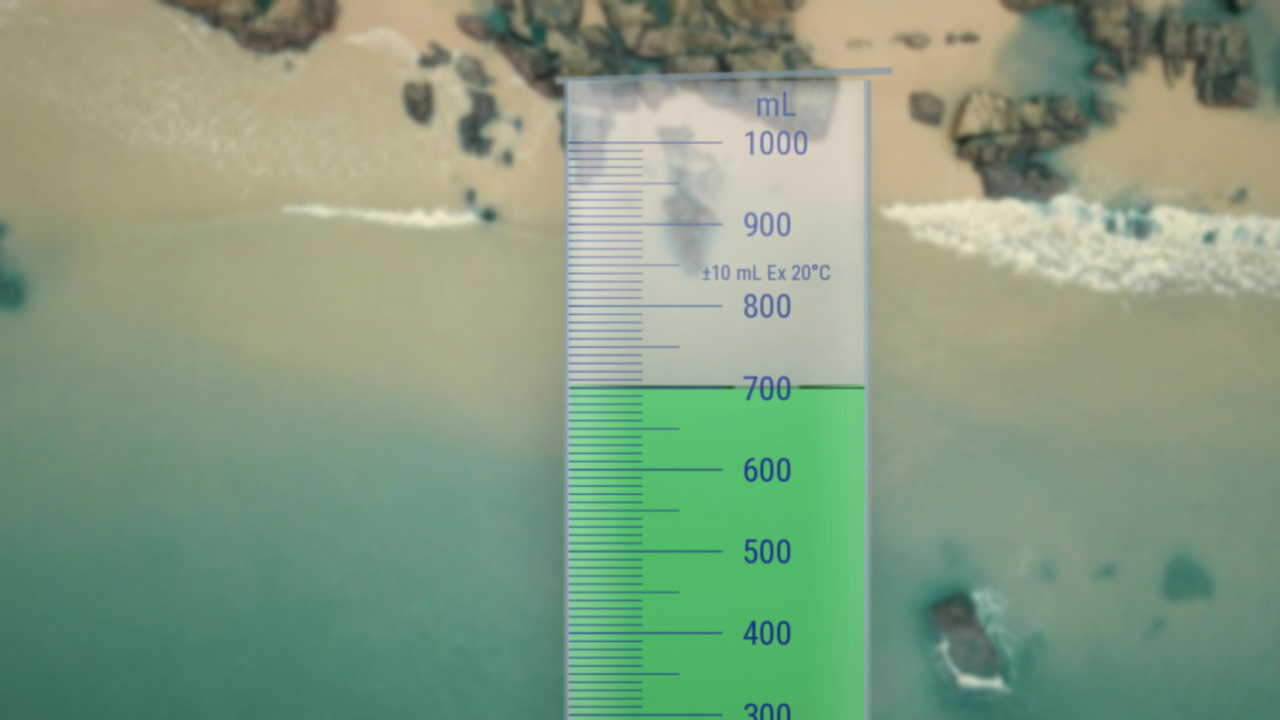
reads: {"value": 700, "unit": "mL"}
